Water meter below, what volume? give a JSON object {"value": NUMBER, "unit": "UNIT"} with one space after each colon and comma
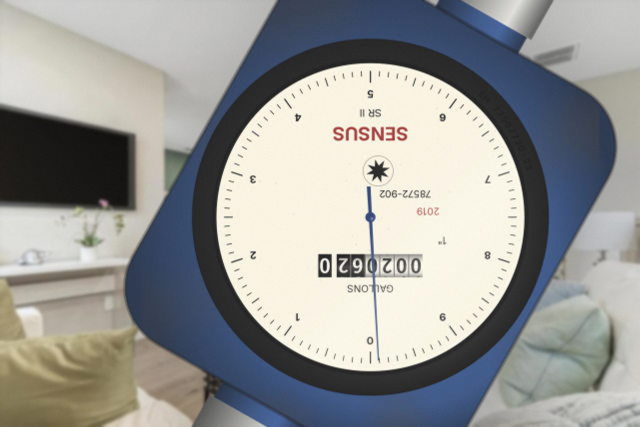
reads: {"value": 20619.9, "unit": "gal"}
